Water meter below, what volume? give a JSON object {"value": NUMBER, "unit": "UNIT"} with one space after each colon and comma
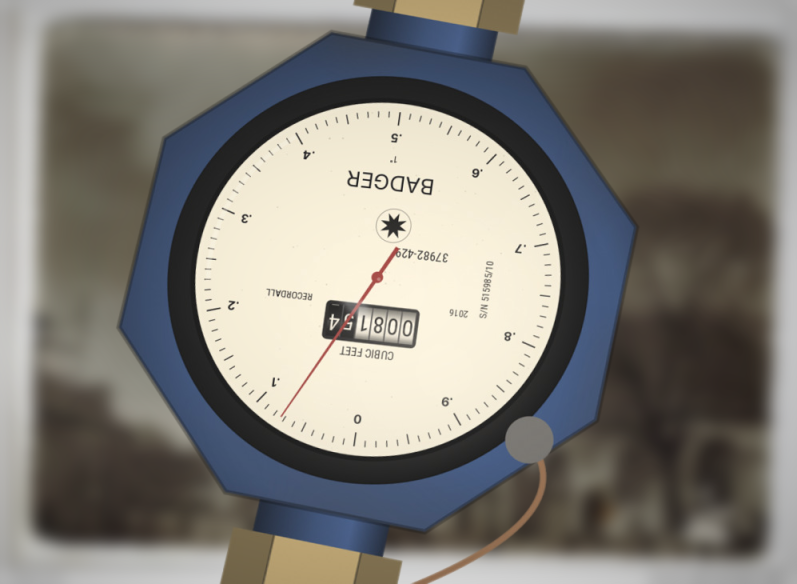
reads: {"value": 8154.07, "unit": "ft³"}
